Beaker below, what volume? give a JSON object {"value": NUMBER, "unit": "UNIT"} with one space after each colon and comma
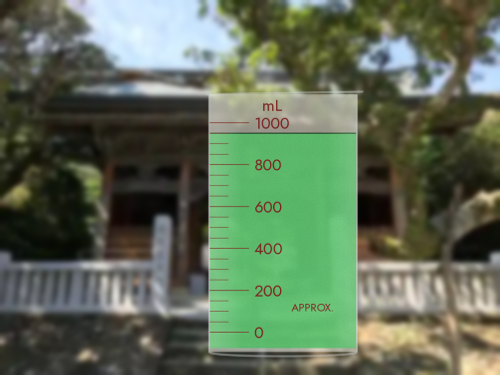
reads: {"value": 950, "unit": "mL"}
